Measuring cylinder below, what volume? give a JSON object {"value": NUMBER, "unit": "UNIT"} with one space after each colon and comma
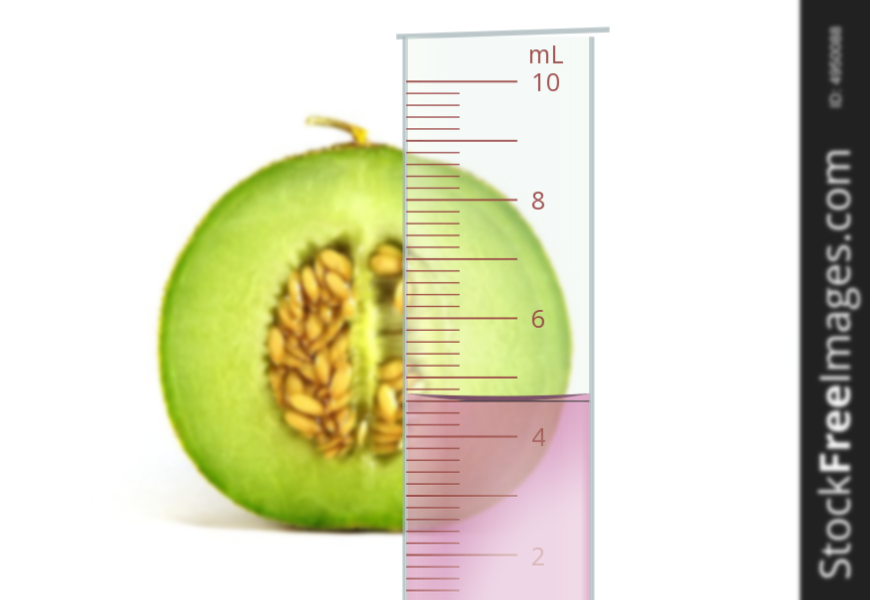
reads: {"value": 4.6, "unit": "mL"}
